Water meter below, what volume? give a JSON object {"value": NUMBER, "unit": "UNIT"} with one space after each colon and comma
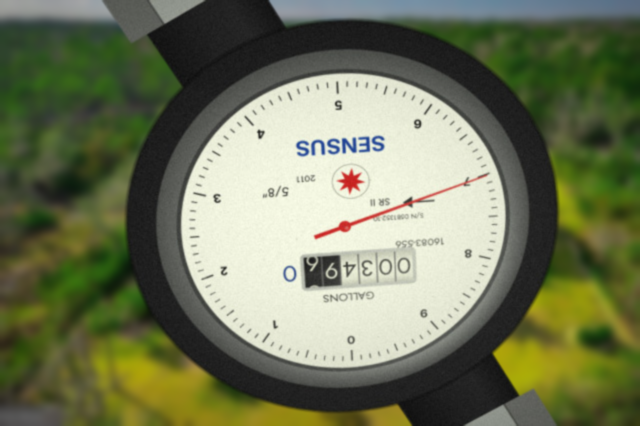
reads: {"value": 34957.0, "unit": "gal"}
